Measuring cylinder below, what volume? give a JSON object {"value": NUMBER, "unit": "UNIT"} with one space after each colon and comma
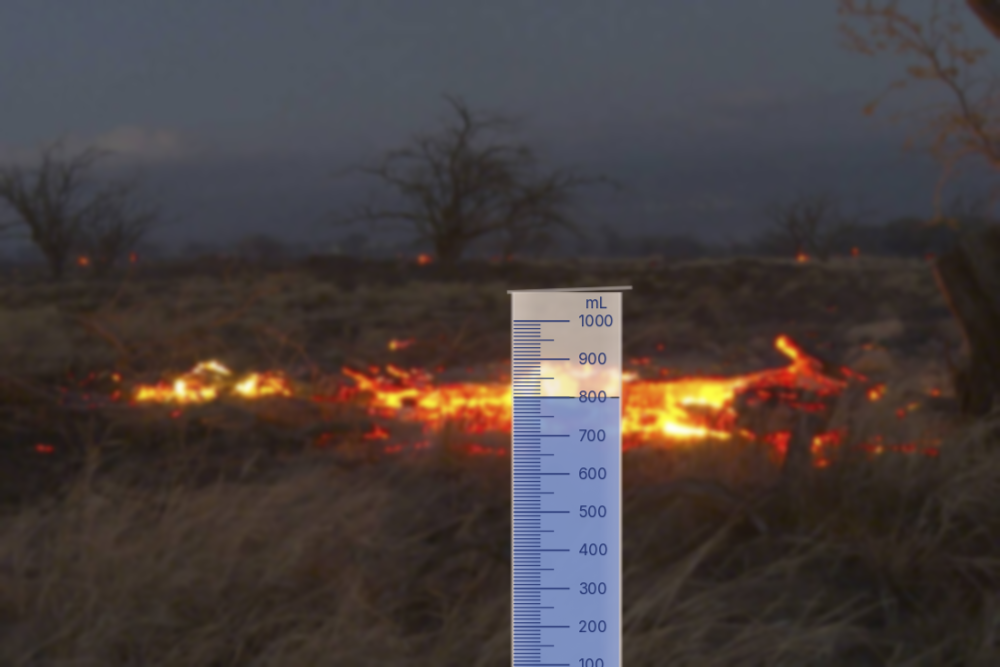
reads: {"value": 800, "unit": "mL"}
